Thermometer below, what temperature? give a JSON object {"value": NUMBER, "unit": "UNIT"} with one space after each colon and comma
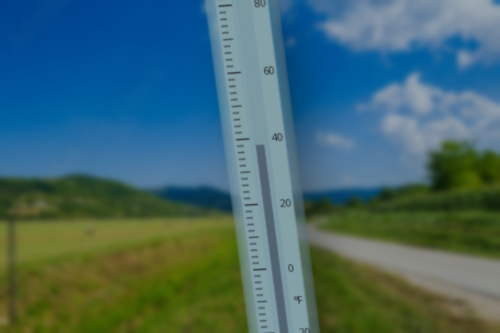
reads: {"value": 38, "unit": "°F"}
